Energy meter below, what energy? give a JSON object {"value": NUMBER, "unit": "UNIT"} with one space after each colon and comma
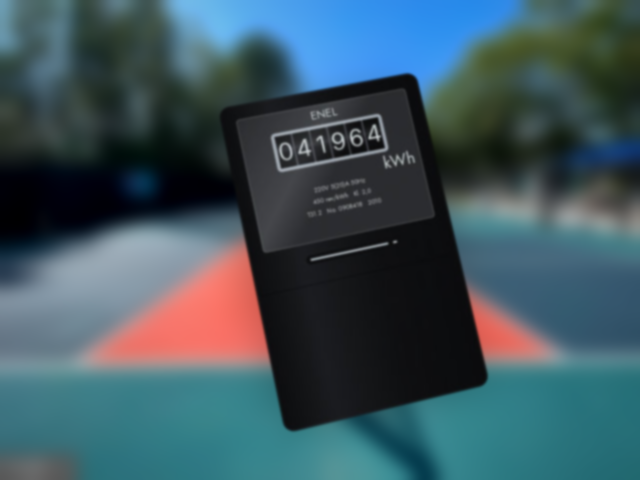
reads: {"value": 41964, "unit": "kWh"}
